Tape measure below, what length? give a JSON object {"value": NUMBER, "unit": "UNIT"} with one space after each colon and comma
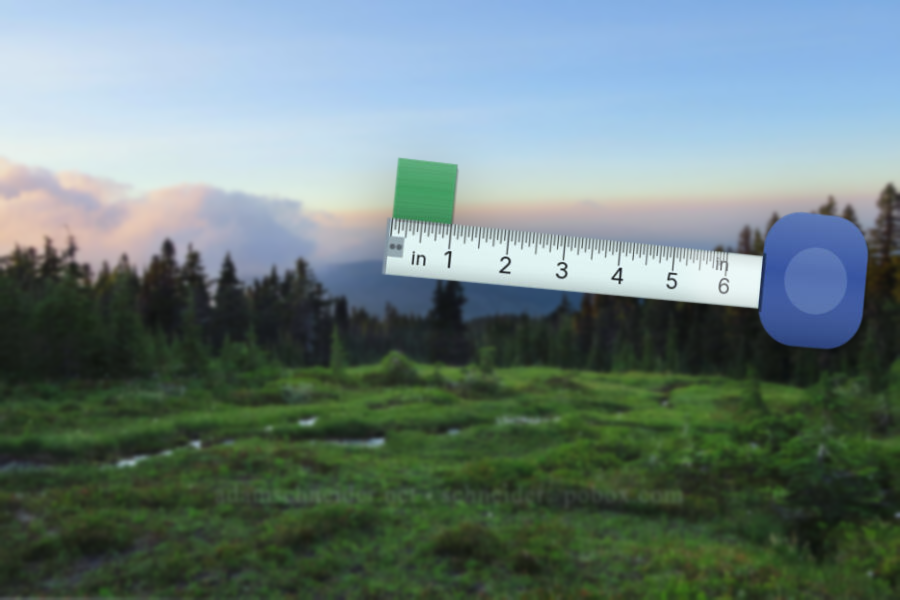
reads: {"value": 1, "unit": "in"}
